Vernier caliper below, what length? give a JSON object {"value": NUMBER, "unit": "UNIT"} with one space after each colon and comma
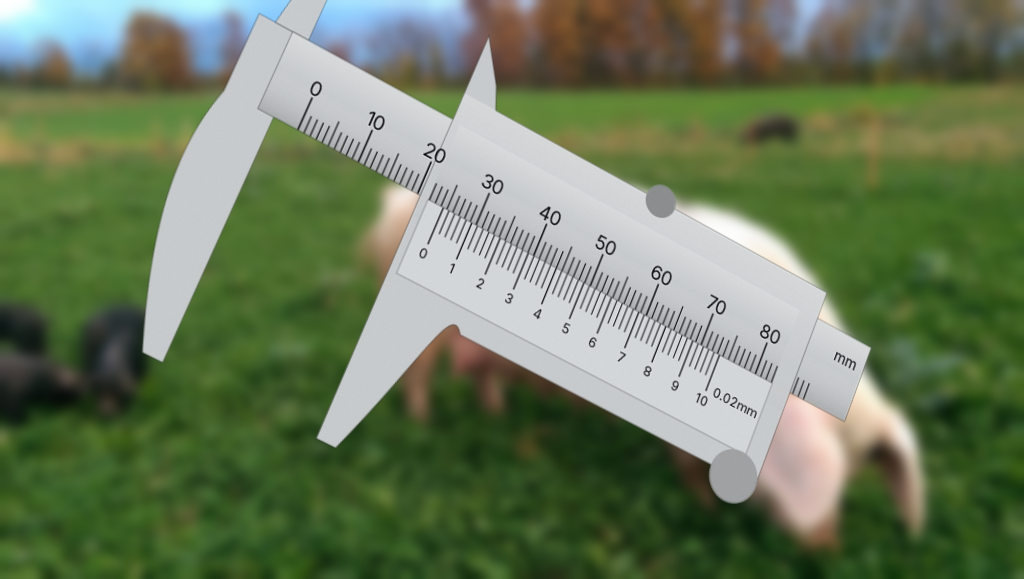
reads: {"value": 24.4, "unit": "mm"}
